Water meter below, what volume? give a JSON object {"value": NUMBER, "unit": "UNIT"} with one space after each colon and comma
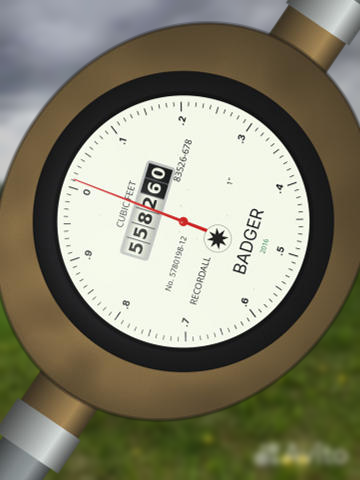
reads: {"value": 558260.01, "unit": "ft³"}
